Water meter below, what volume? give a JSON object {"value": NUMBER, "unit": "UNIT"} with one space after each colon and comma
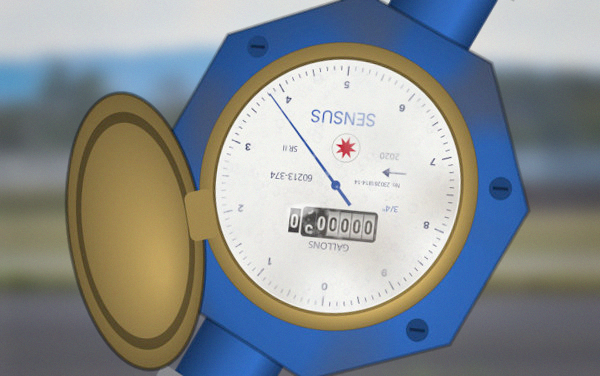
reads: {"value": 53.8, "unit": "gal"}
